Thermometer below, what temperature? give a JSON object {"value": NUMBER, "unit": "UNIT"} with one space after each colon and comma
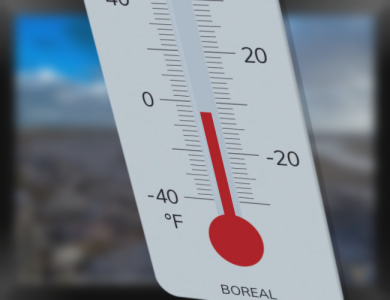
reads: {"value": -4, "unit": "°F"}
